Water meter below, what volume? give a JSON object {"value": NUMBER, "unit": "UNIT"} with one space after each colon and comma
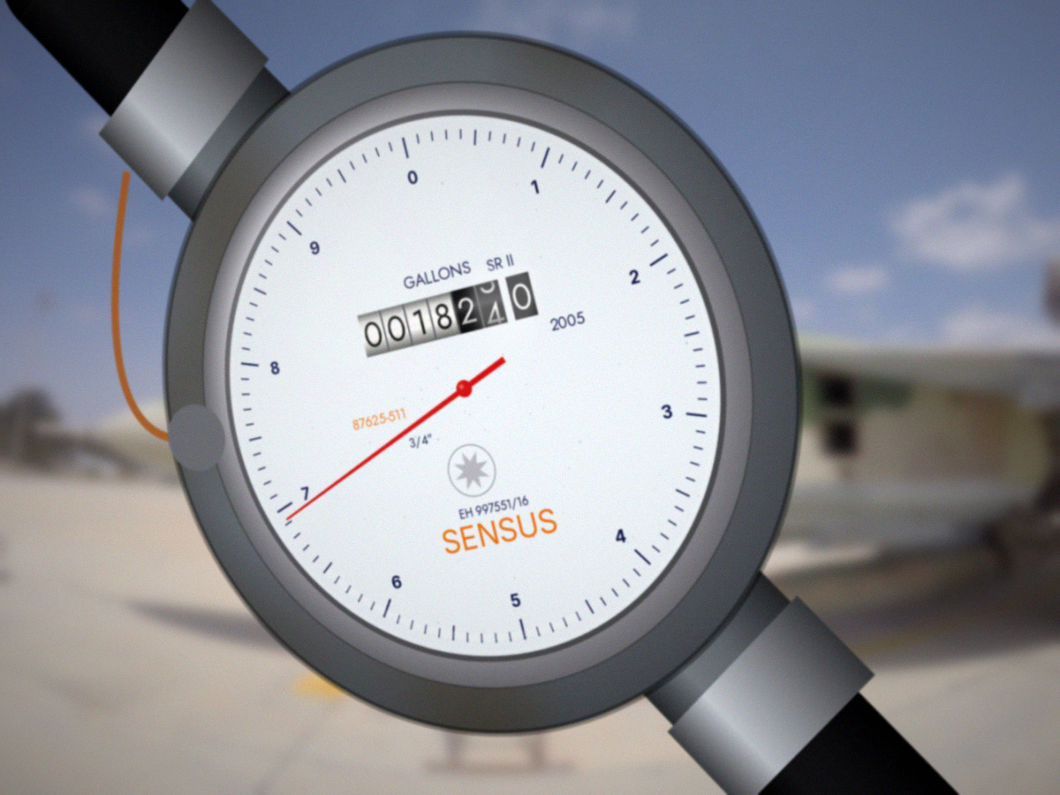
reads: {"value": 18236.9, "unit": "gal"}
